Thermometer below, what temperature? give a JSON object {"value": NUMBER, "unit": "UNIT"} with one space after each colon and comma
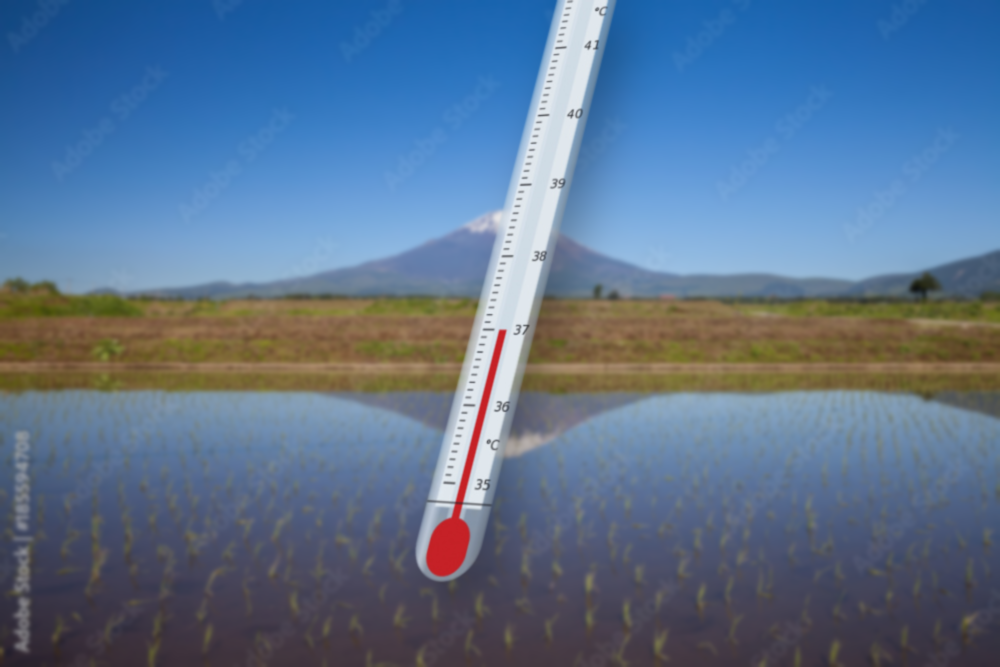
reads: {"value": 37, "unit": "°C"}
